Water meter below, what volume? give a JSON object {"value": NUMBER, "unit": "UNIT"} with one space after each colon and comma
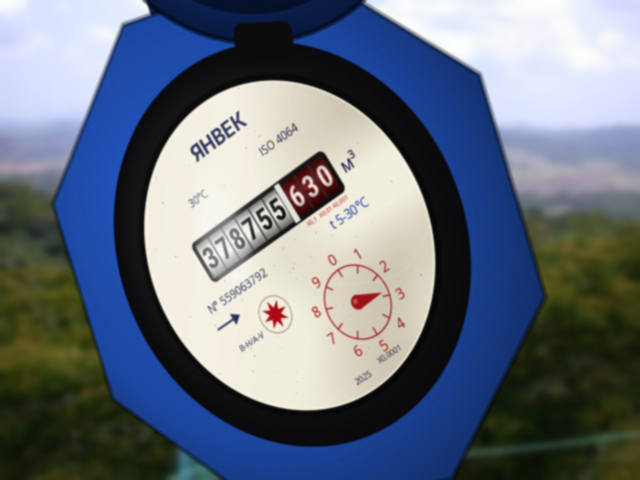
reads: {"value": 378755.6302, "unit": "m³"}
